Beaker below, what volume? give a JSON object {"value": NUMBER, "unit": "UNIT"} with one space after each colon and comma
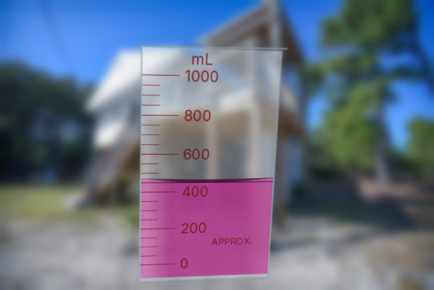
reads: {"value": 450, "unit": "mL"}
